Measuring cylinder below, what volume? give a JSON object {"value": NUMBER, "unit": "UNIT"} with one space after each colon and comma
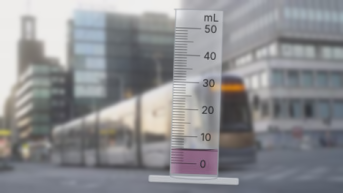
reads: {"value": 5, "unit": "mL"}
